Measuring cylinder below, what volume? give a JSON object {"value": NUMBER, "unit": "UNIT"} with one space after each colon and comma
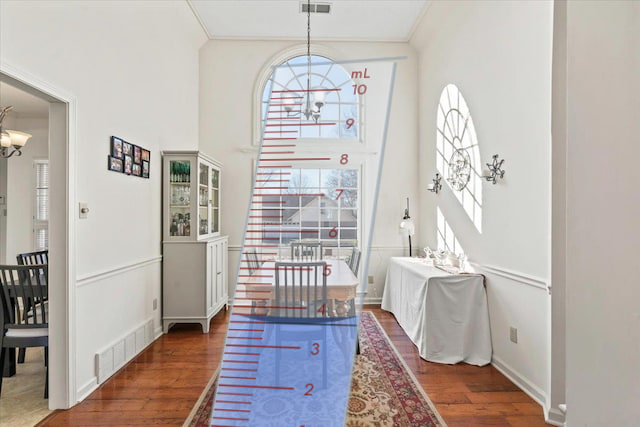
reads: {"value": 3.6, "unit": "mL"}
